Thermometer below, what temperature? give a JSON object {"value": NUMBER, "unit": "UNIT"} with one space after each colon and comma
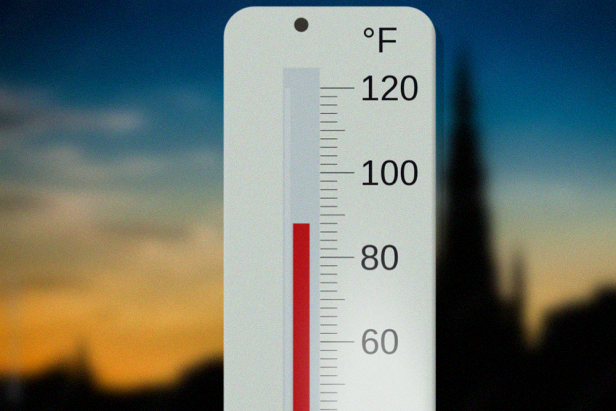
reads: {"value": 88, "unit": "°F"}
